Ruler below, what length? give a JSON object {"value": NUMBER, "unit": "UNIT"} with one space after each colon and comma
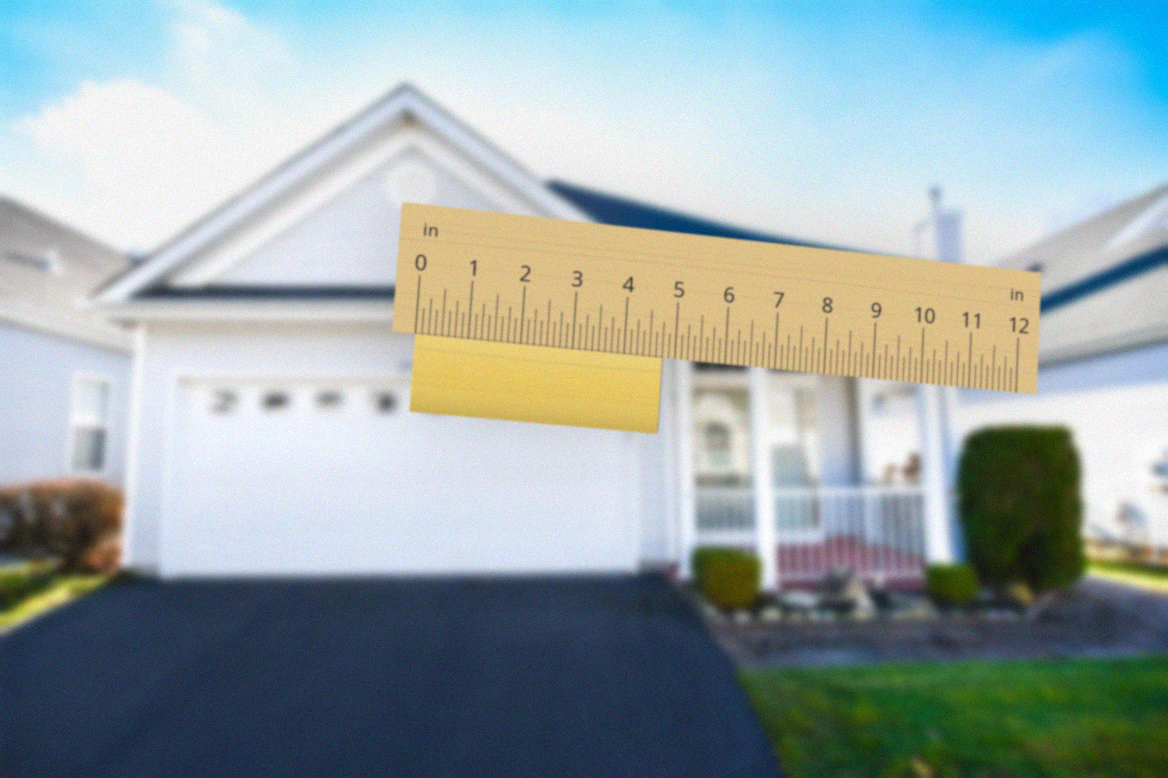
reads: {"value": 4.75, "unit": "in"}
